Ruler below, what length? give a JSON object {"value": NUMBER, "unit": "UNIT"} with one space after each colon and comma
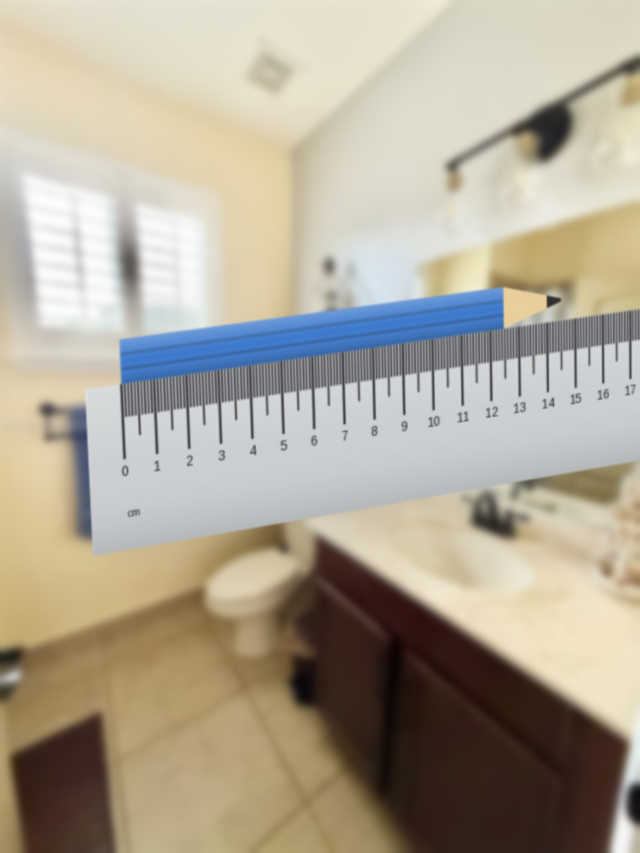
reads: {"value": 14.5, "unit": "cm"}
